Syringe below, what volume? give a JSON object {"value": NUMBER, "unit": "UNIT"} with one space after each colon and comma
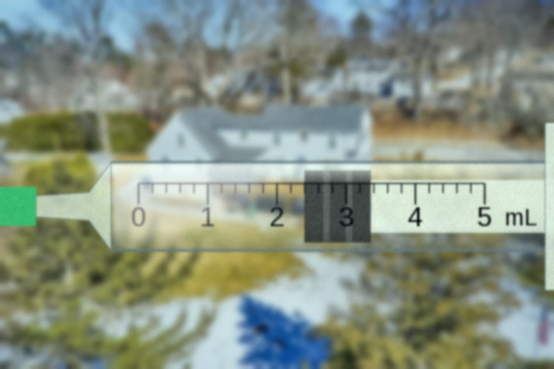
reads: {"value": 2.4, "unit": "mL"}
